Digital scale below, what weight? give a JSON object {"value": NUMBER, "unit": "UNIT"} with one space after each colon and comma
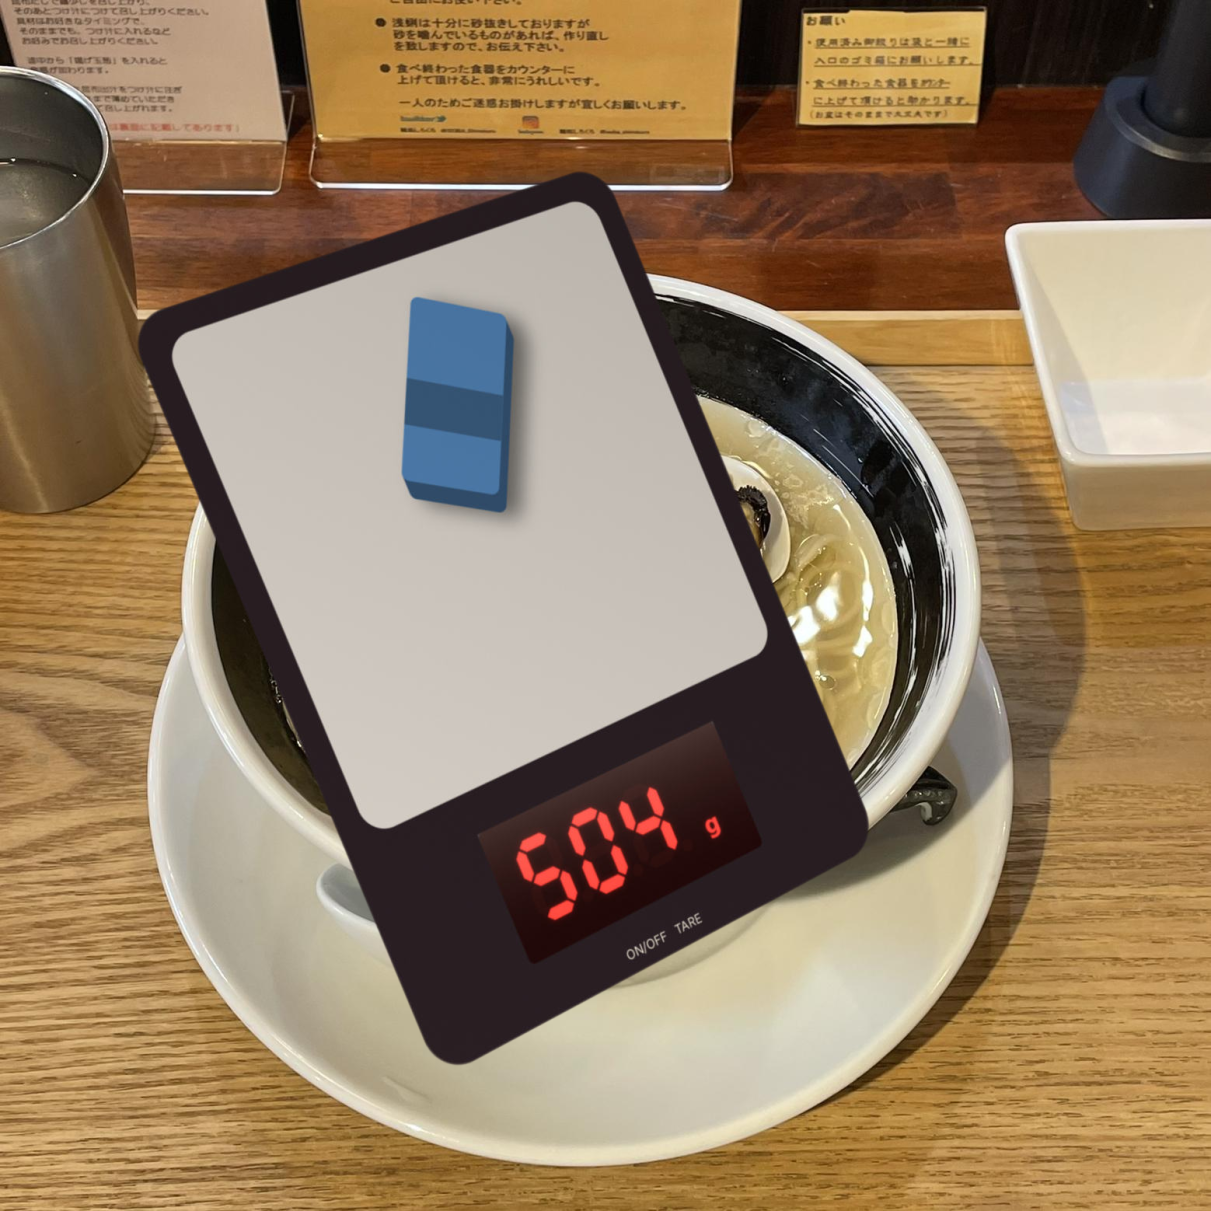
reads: {"value": 504, "unit": "g"}
